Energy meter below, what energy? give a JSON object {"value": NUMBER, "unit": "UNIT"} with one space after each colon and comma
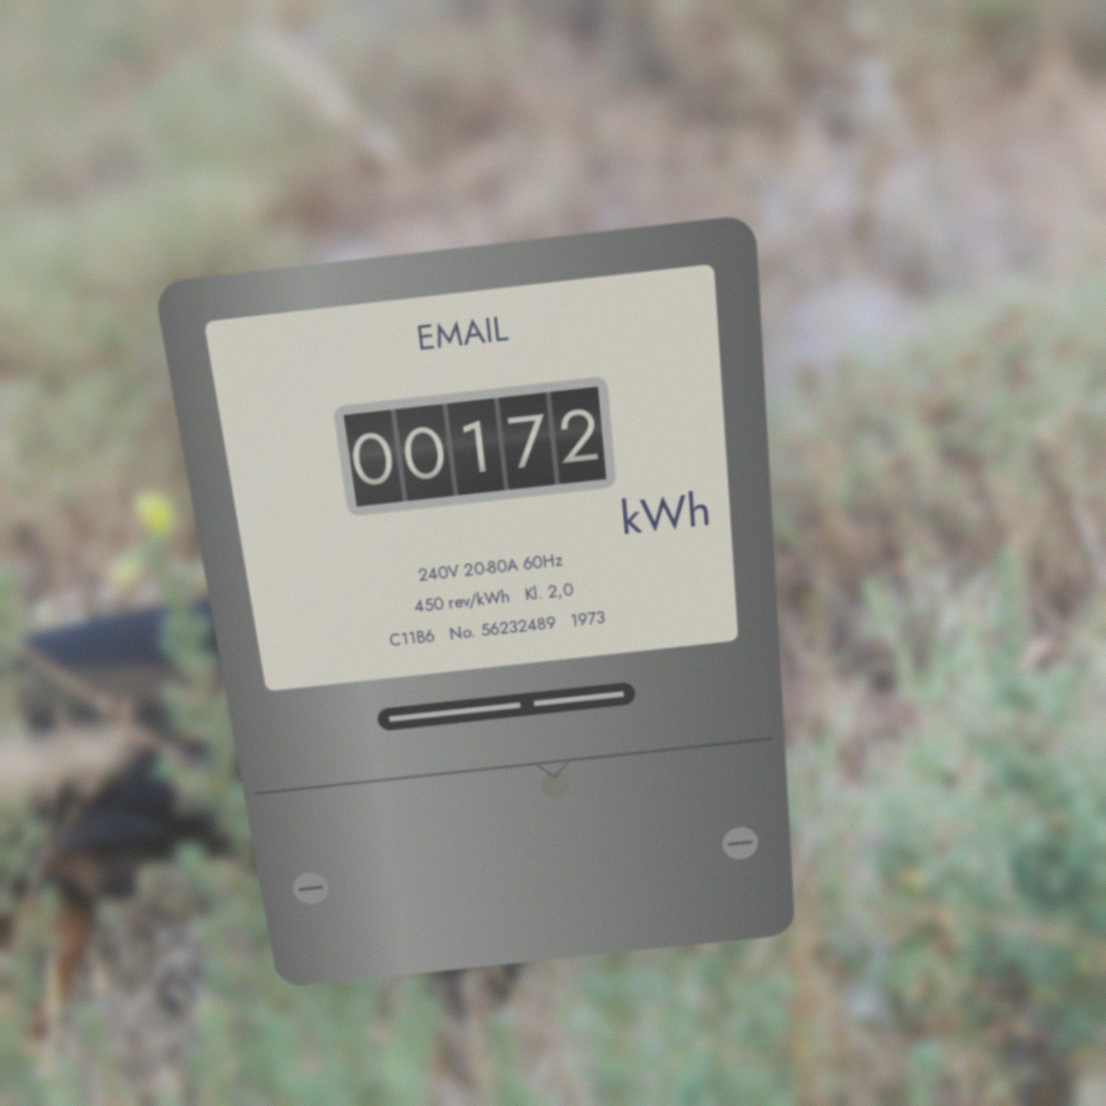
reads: {"value": 172, "unit": "kWh"}
